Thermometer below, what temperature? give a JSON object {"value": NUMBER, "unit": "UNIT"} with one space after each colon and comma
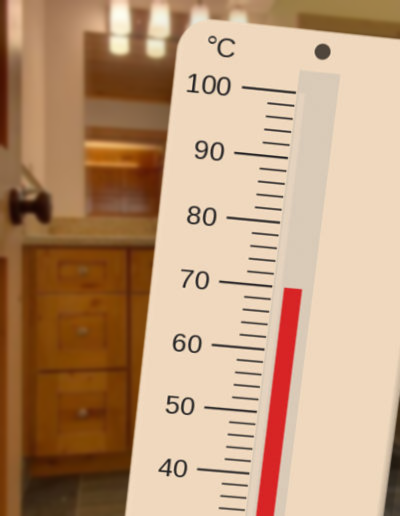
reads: {"value": 70, "unit": "°C"}
